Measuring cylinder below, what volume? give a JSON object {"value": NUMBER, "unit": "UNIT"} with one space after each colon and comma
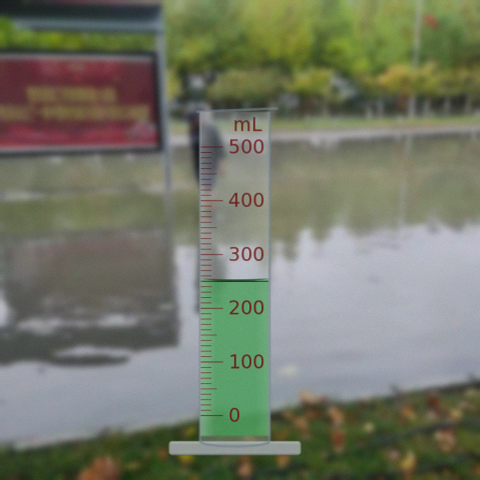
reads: {"value": 250, "unit": "mL"}
